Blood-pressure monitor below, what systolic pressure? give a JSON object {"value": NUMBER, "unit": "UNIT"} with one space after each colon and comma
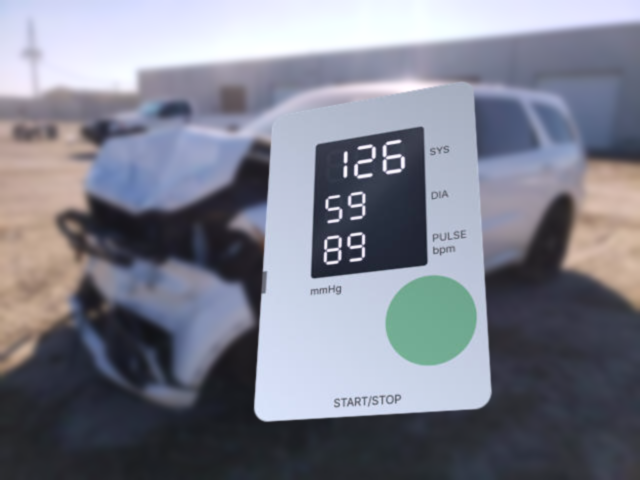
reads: {"value": 126, "unit": "mmHg"}
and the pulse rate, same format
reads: {"value": 89, "unit": "bpm"}
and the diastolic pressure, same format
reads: {"value": 59, "unit": "mmHg"}
